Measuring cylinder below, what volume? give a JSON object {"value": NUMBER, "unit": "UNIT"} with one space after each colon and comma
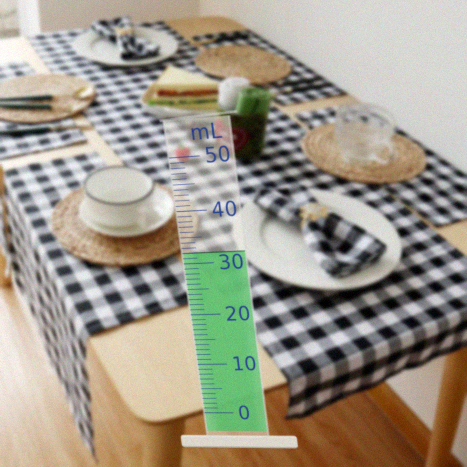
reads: {"value": 32, "unit": "mL"}
